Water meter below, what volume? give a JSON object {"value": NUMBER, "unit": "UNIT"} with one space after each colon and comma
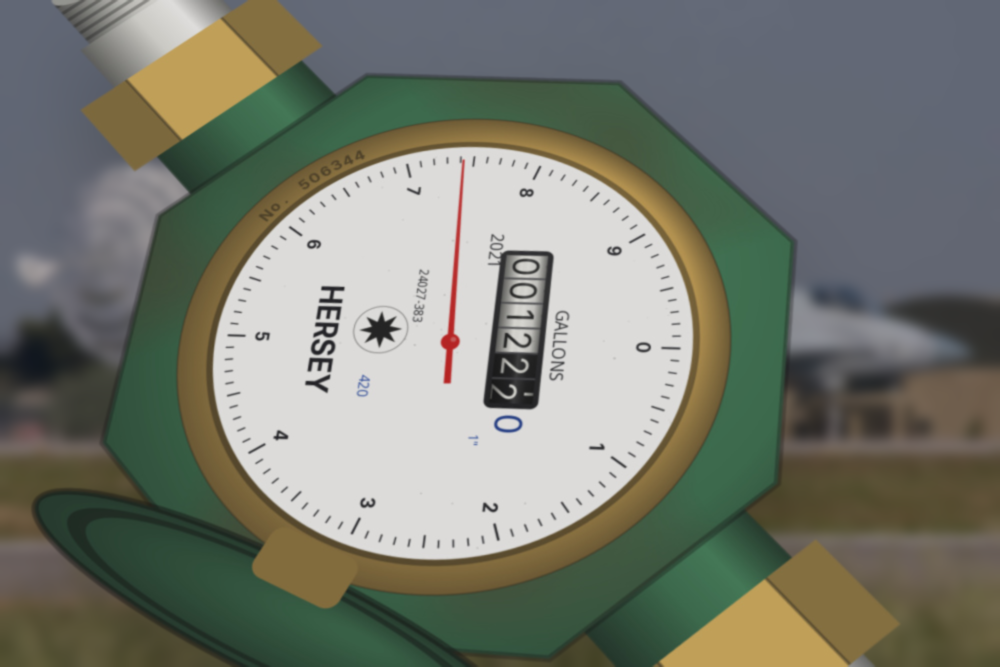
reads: {"value": 12217.4, "unit": "gal"}
